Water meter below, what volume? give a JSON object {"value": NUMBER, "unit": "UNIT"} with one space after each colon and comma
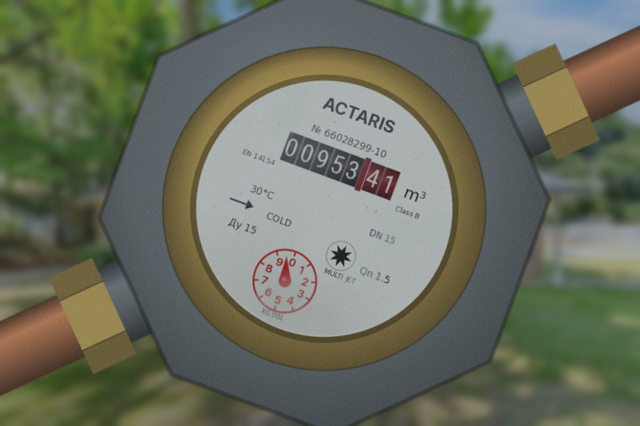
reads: {"value": 953.409, "unit": "m³"}
